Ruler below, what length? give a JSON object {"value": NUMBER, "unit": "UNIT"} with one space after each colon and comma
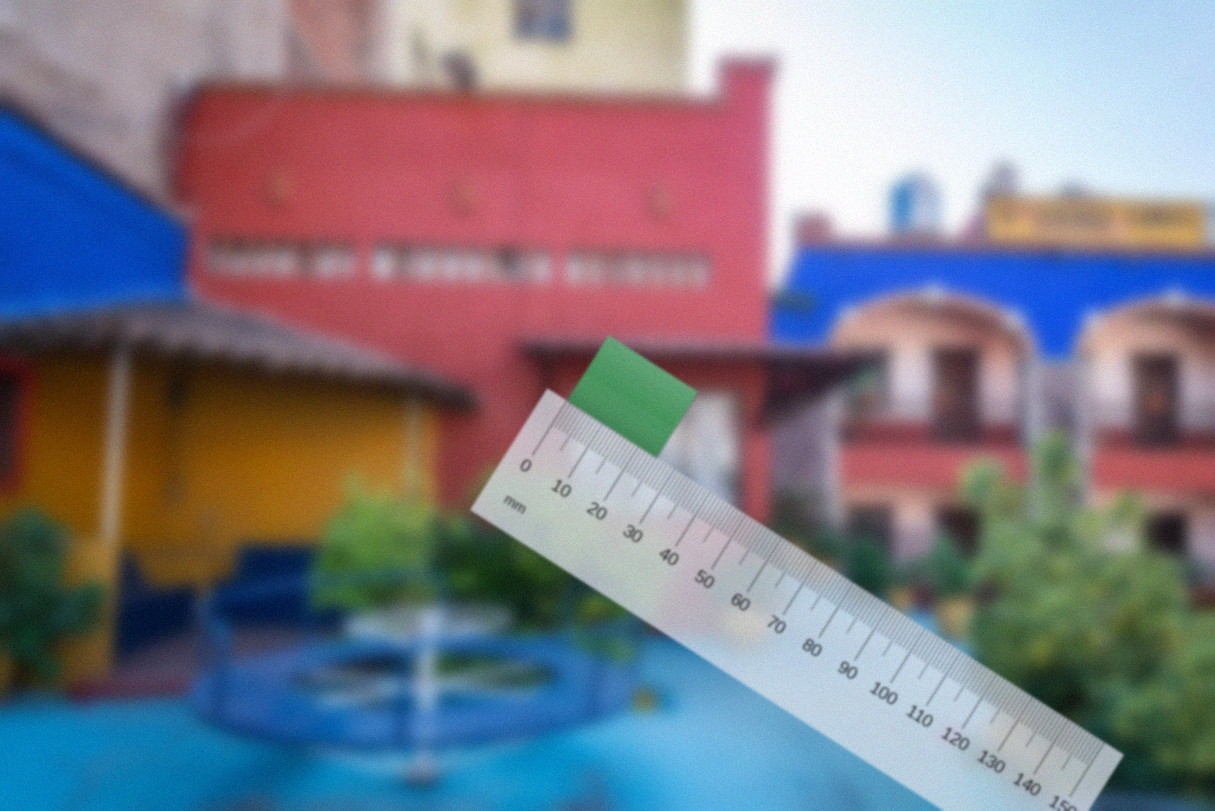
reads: {"value": 25, "unit": "mm"}
